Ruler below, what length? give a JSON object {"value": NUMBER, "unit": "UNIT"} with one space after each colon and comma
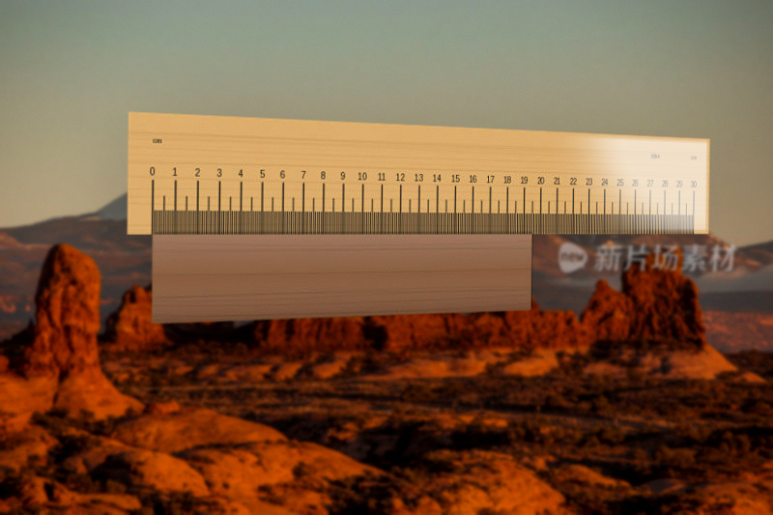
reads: {"value": 19.5, "unit": "cm"}
